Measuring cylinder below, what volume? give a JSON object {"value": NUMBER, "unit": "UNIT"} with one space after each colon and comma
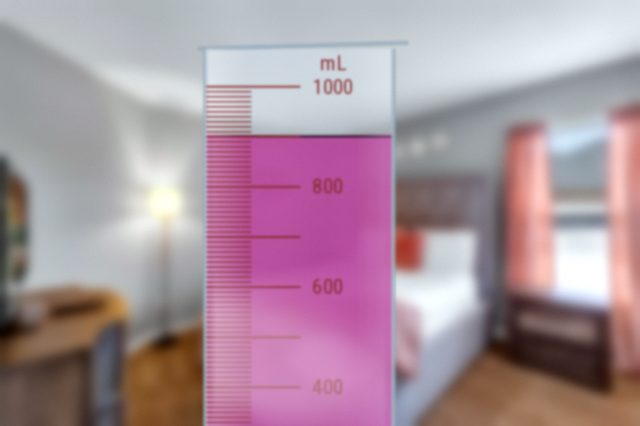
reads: {"value": 900, "unit": "mL"}
